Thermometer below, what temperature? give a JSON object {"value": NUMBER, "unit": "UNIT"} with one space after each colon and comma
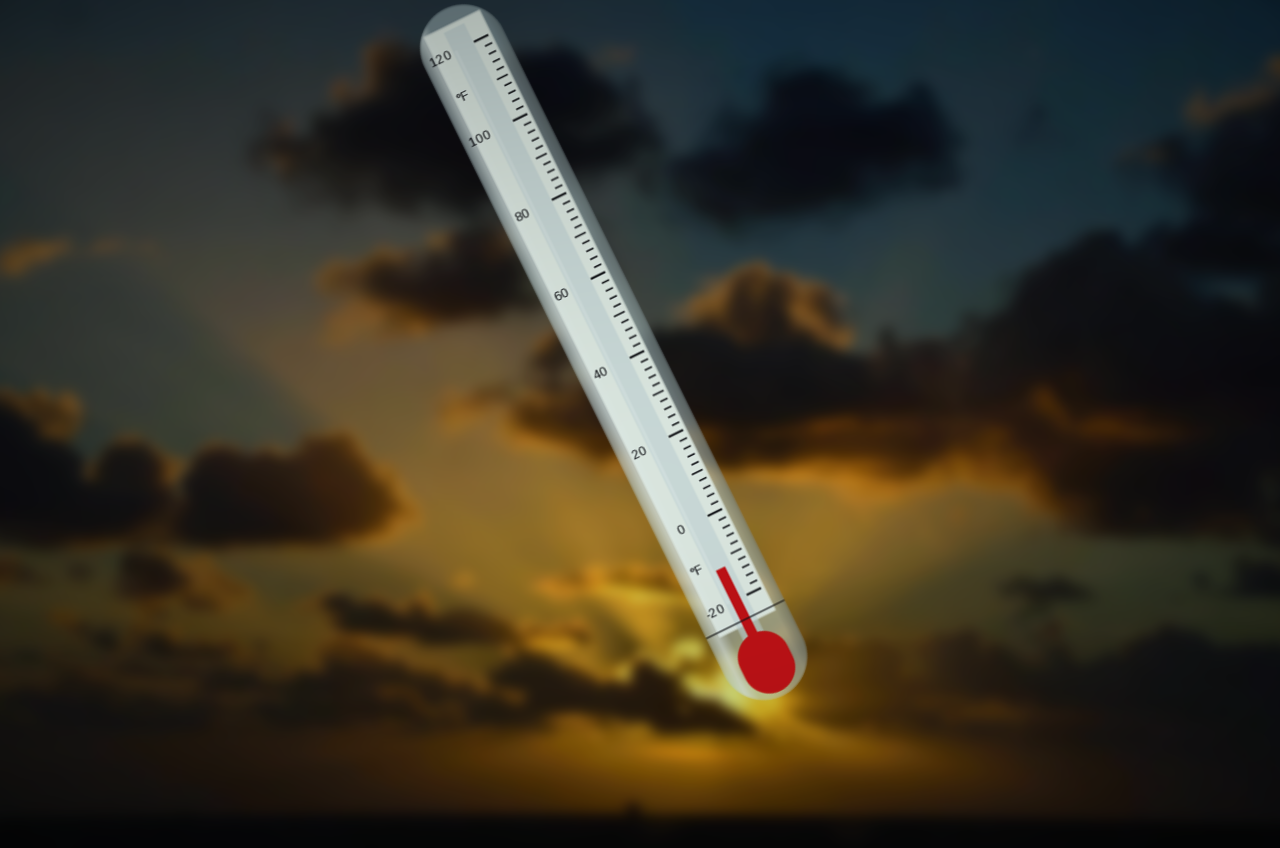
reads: {"value": -12, "unit": "°F"}
